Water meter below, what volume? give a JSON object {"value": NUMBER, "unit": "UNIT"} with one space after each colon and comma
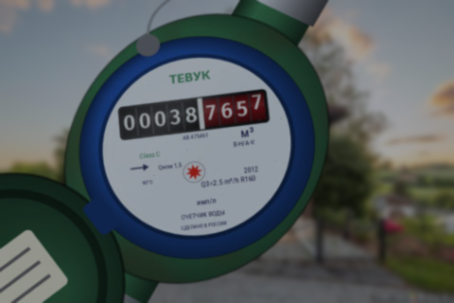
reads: {"value": 38.7657, "unit": "m³"}
